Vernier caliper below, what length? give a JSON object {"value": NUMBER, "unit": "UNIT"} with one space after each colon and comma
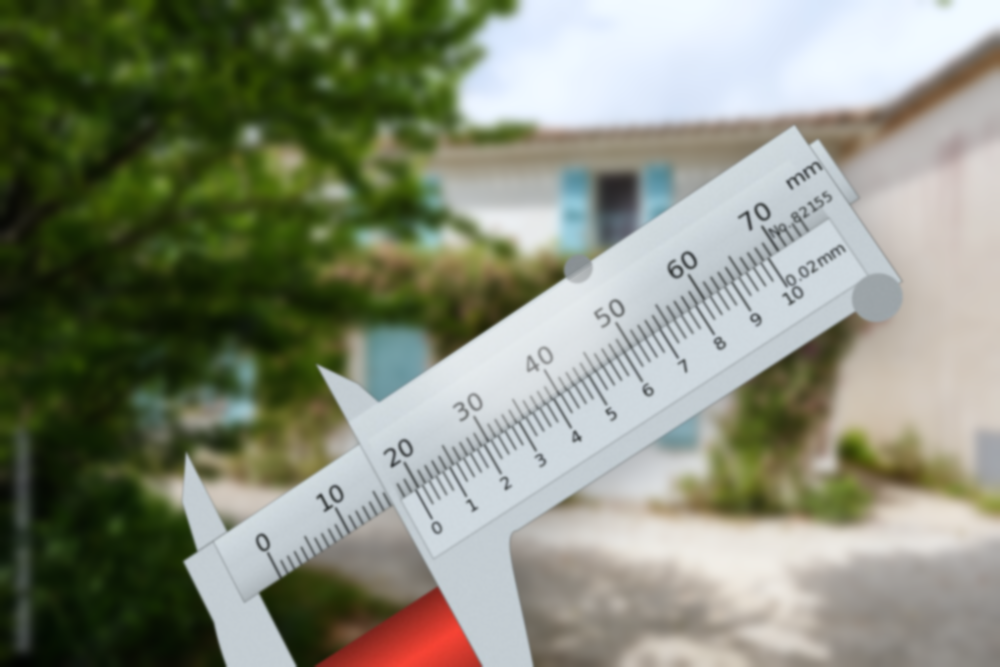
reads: {"value": 19.6, "unit": "mm"}
